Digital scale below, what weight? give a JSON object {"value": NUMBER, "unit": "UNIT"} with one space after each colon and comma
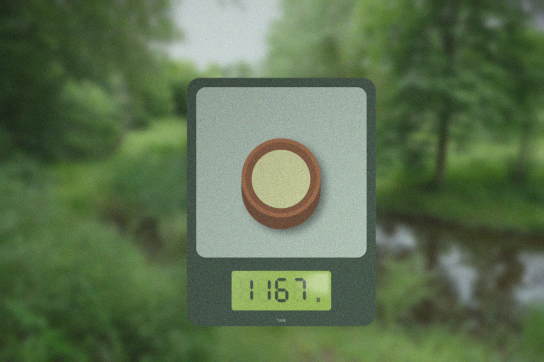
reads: {"value": 1167, "unit": "g"}
